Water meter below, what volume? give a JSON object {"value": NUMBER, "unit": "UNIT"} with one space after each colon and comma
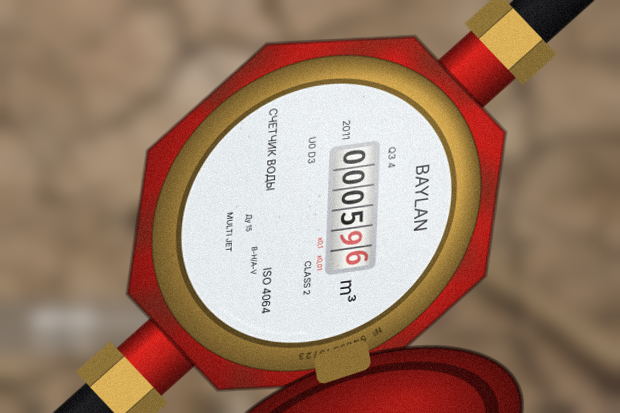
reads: {"value": 5.96, "unit": "m³"}
